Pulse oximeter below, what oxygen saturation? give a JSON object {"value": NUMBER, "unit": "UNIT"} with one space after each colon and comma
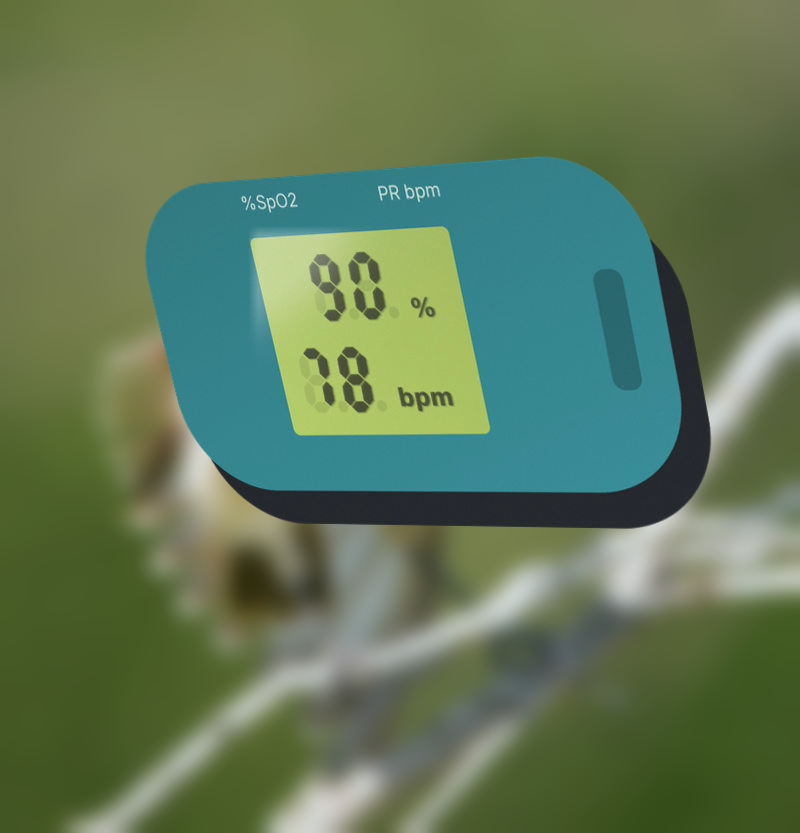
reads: {"value": 90, "unit": "%"}
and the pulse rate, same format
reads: {"value": 78, "unit": "bpm"}
